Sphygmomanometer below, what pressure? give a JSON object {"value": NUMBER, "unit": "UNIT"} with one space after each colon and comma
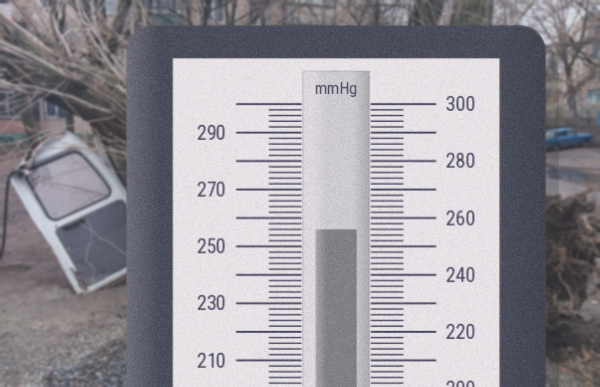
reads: {"value": 256, "unit": "mmHg"}
